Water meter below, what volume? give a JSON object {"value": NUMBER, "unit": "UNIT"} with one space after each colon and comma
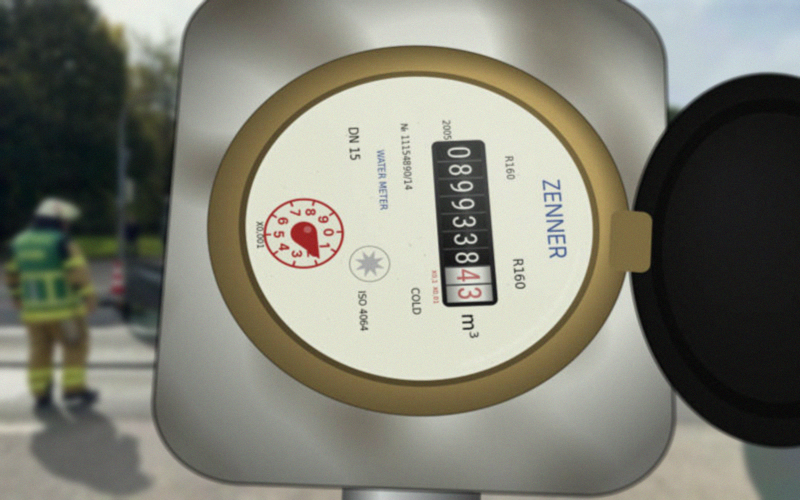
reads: {"value": 899338.431, "unit": "m³"}
